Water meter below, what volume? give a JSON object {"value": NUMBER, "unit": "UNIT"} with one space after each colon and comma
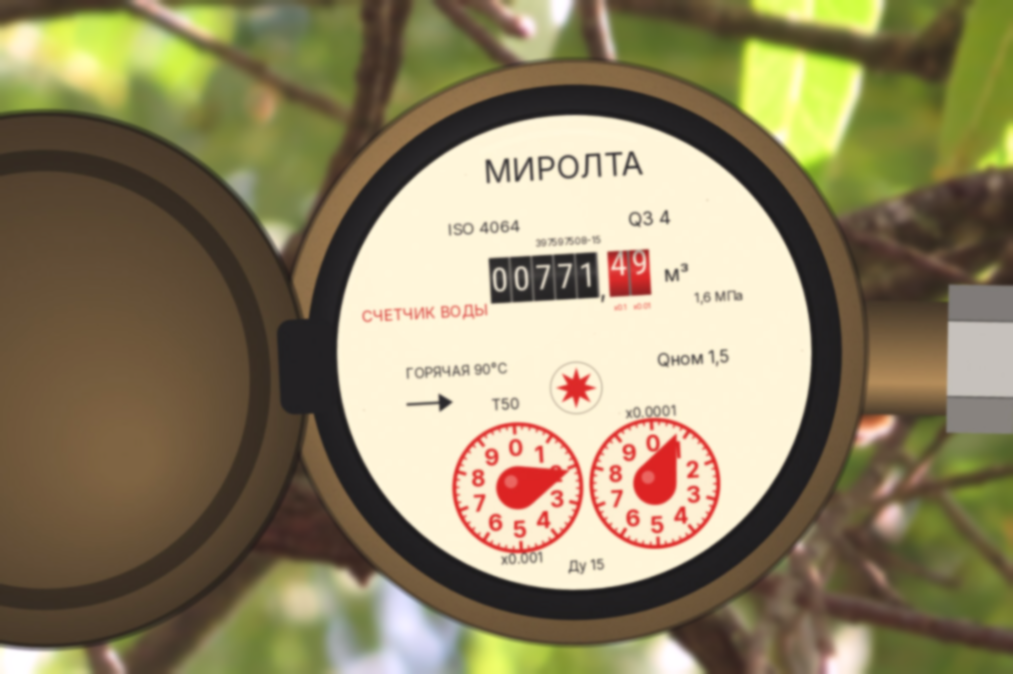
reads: {"value": 771.4920, "unit": "m³"}
